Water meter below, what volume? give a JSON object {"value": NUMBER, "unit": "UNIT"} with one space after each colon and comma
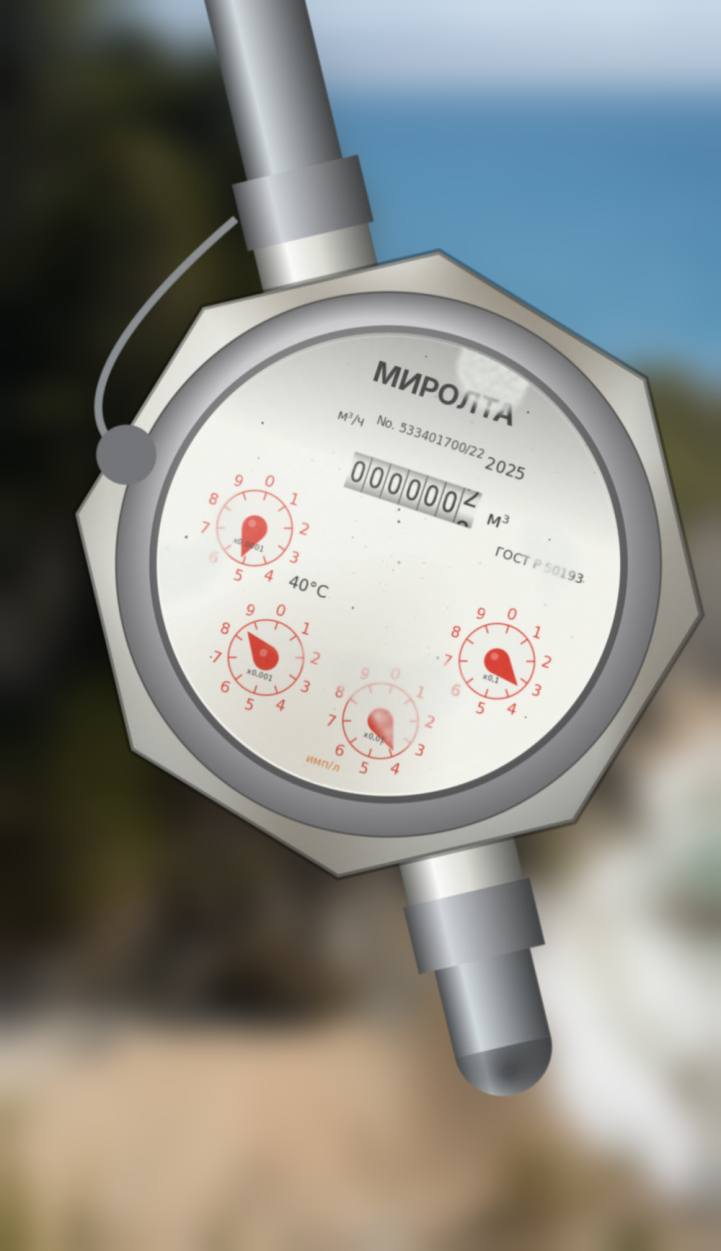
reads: {"value": 2.3385, "unit": "m³"}
